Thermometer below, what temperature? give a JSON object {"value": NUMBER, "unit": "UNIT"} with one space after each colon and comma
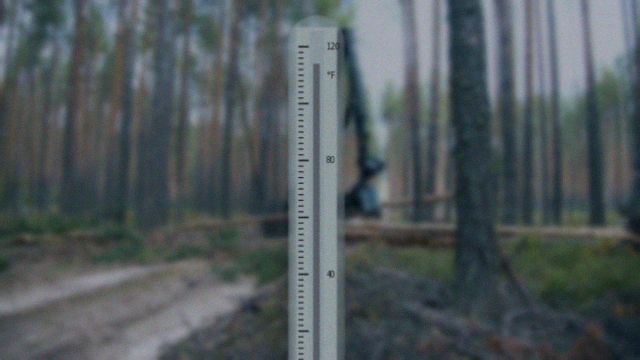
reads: {"value": 114, "unit": "°F"}
